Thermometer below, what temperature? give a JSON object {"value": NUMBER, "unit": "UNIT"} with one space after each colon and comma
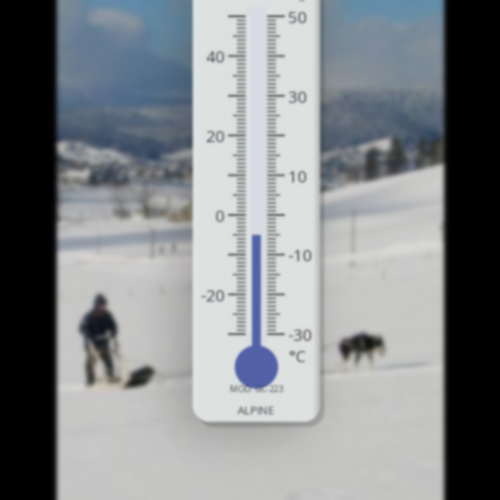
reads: {"value": -5, "unit": "°C"}
